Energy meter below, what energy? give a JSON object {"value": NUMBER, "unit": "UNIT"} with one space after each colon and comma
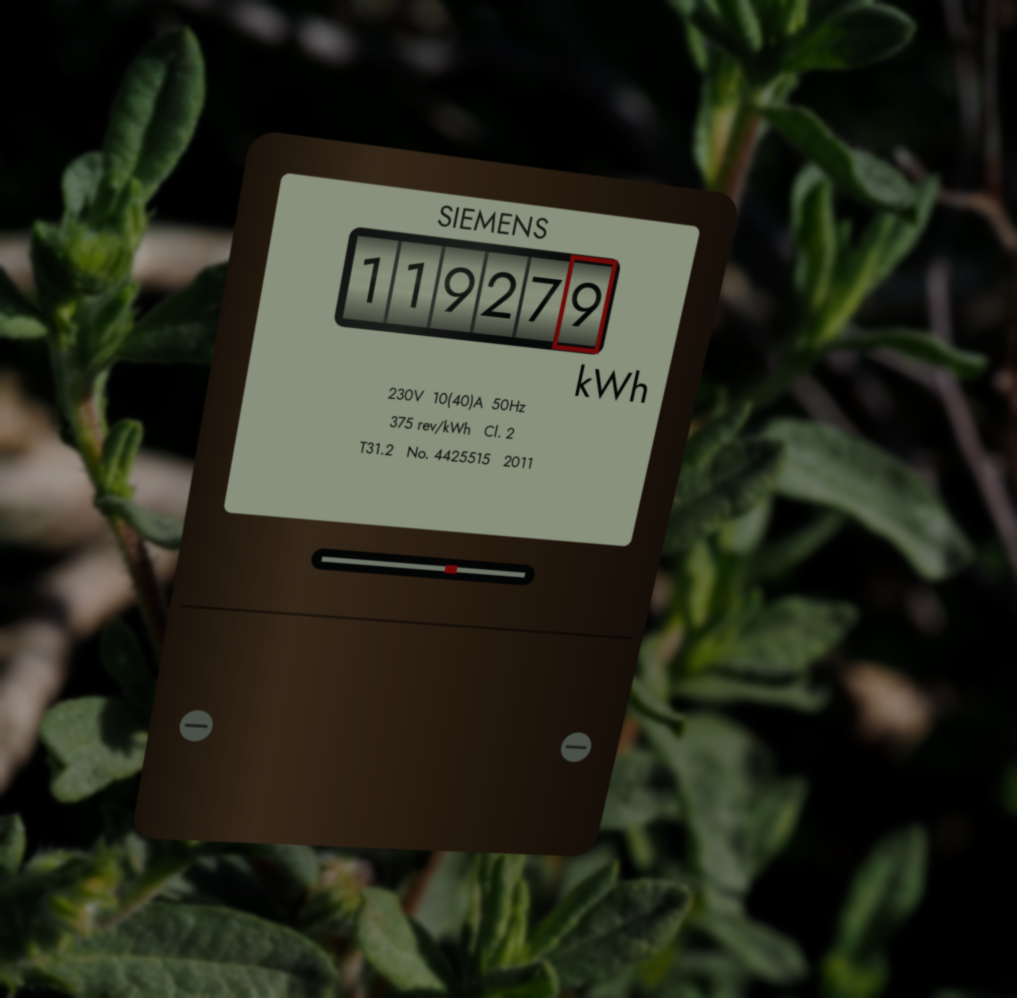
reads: {"value": 11927.9, "unit": "kWh"}
